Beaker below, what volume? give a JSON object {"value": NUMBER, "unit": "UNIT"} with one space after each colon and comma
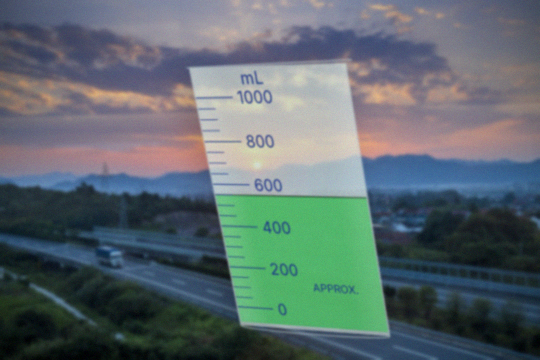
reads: {"value": 550, "unit": "mL"}
